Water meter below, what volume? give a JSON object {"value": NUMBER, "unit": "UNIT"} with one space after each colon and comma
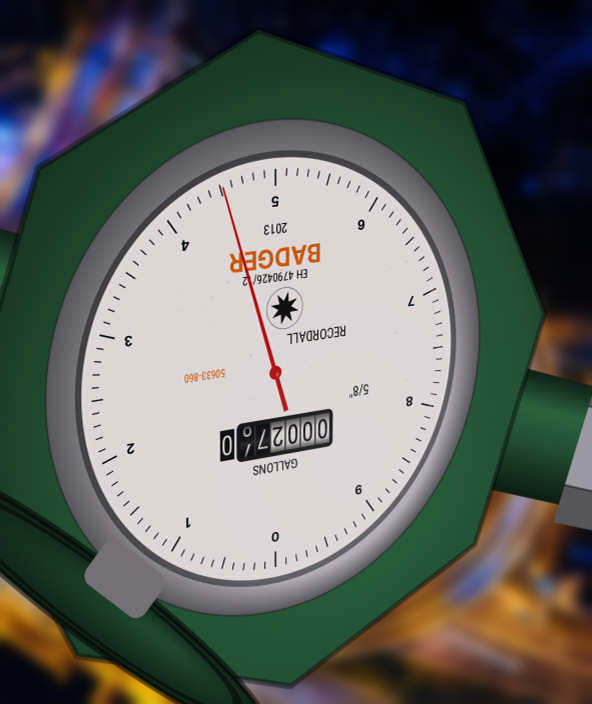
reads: {"value": 2774.5, "unit": "gal"}
